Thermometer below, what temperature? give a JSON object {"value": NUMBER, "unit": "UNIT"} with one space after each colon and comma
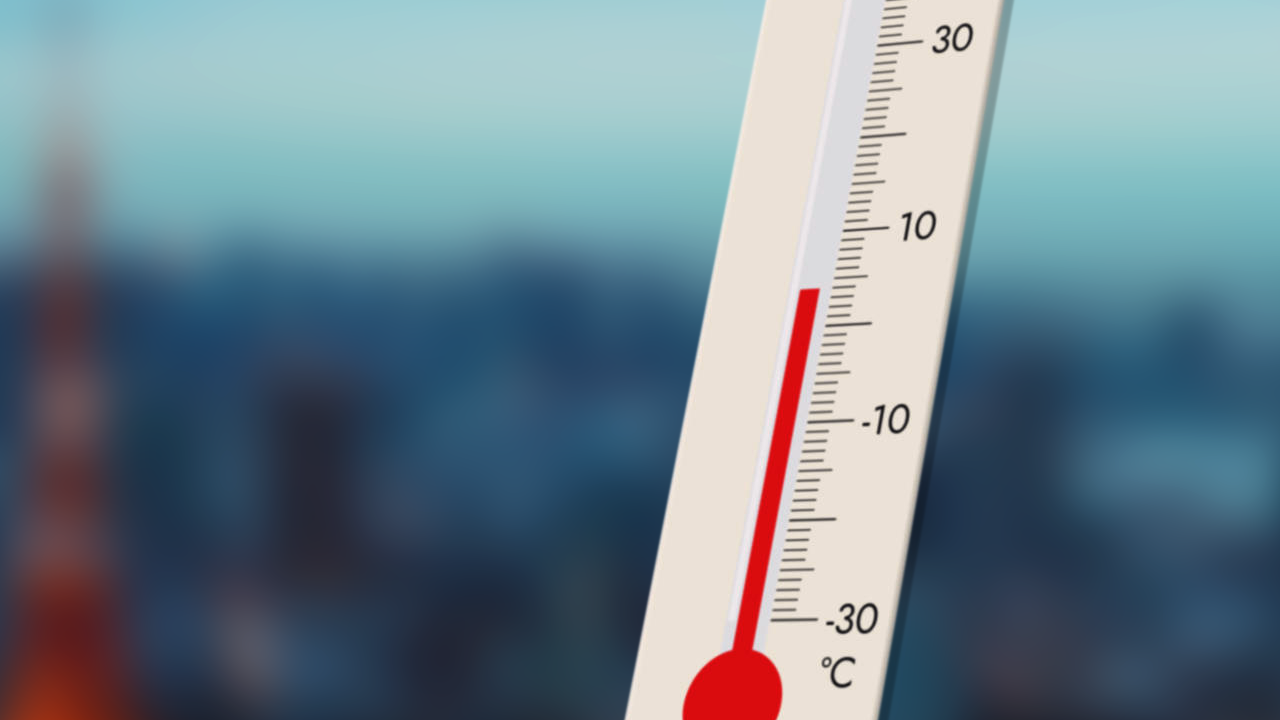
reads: {"value": 4, "unit": "°C"}
